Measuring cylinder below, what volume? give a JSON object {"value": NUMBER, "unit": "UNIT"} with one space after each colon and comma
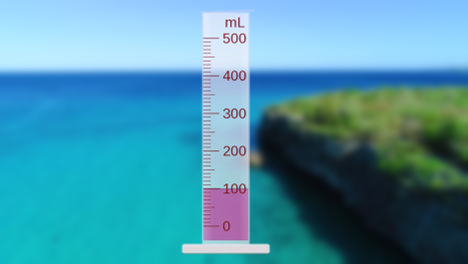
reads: {"value": 100, "unit": "mL"}
